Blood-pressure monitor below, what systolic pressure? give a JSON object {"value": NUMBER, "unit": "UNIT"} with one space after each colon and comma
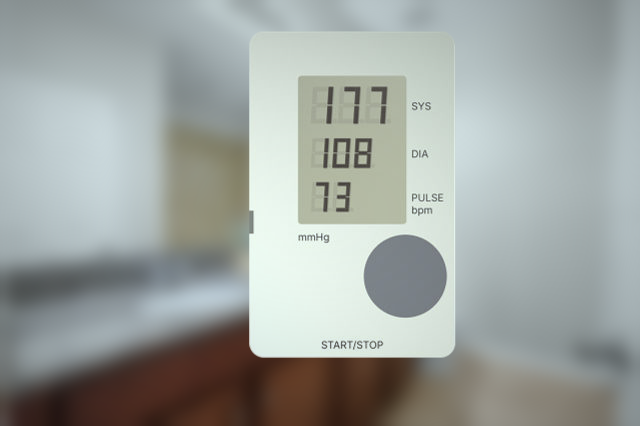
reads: {"value": 177, "unit": "mmHg"}
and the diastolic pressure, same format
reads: {"value": 108, "unit": "mmHg"}
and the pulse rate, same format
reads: {"value": 73, "unit": "bpm"}
